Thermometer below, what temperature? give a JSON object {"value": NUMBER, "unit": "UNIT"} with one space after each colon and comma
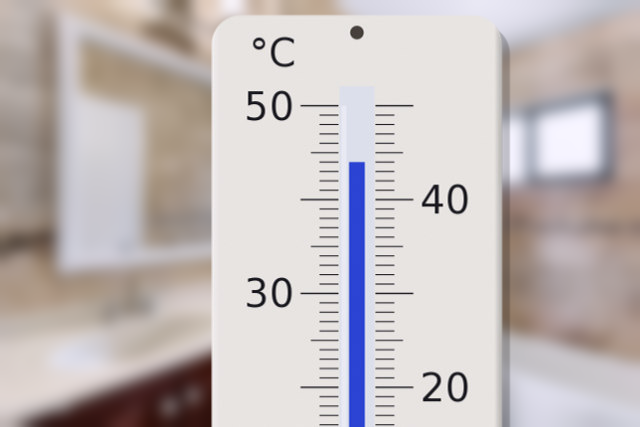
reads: {"value": 44, "unit": "°C"}
